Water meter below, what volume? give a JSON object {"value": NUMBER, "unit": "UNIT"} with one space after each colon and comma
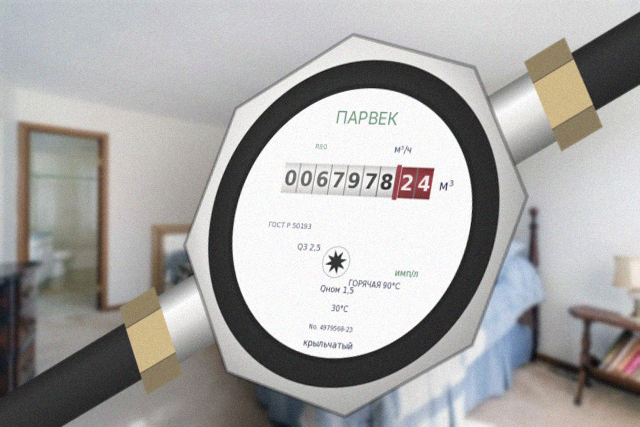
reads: {"value": 67978.24, "unit": "m³"}
